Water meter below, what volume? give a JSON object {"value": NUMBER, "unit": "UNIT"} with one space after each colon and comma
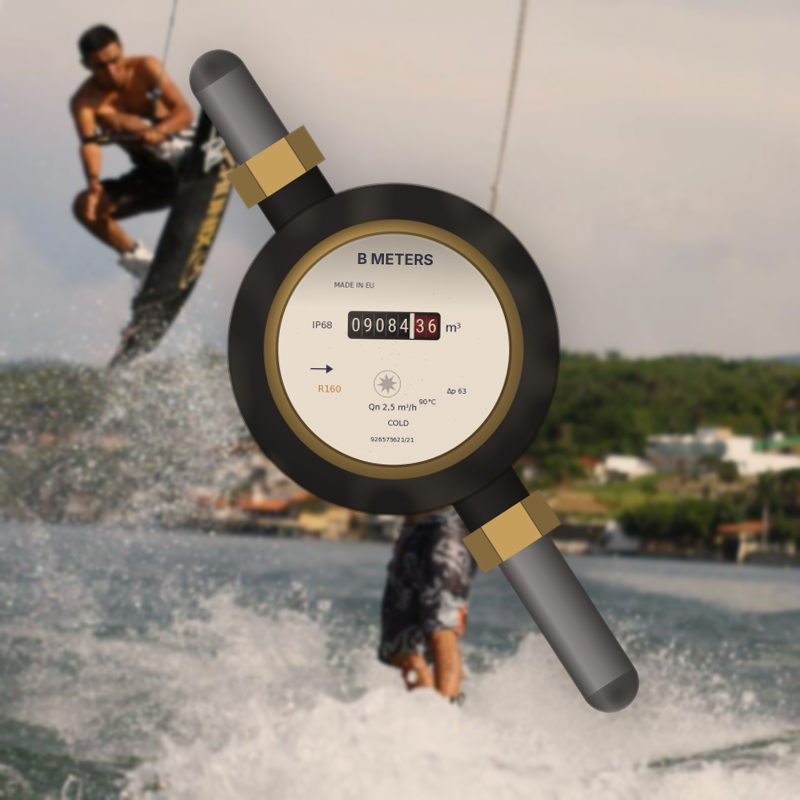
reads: {"value": 9084.36, "unit": "m³"}
